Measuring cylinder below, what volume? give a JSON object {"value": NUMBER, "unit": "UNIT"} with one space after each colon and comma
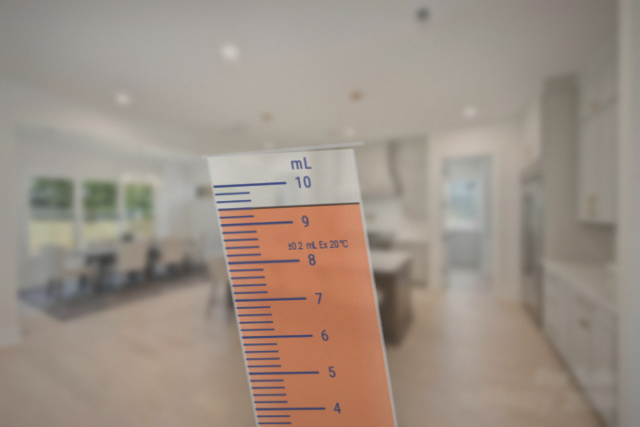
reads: {"value": 9.4, "unit": "mL"}
